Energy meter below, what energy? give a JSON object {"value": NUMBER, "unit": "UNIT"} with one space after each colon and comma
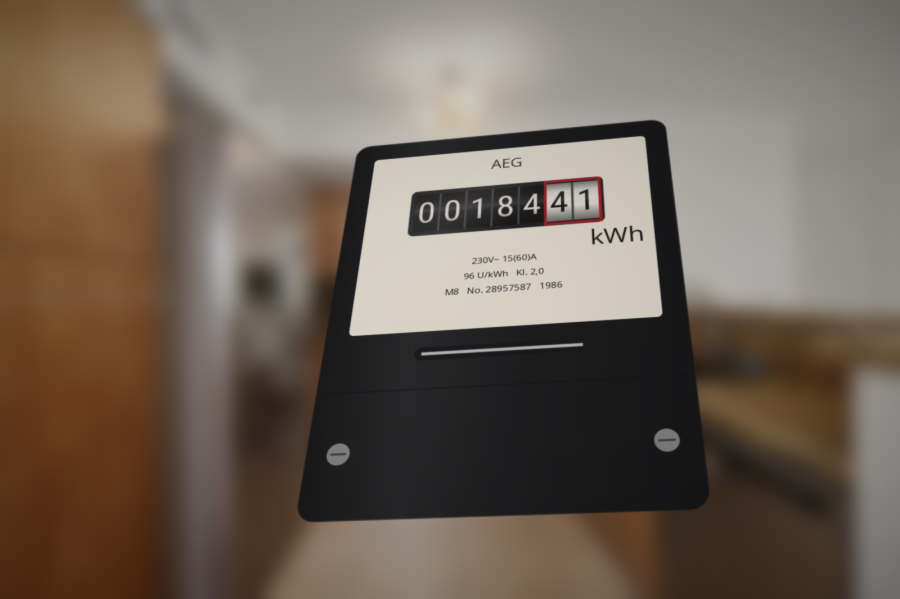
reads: {"value": 184.41, "unit": "kWh"}
